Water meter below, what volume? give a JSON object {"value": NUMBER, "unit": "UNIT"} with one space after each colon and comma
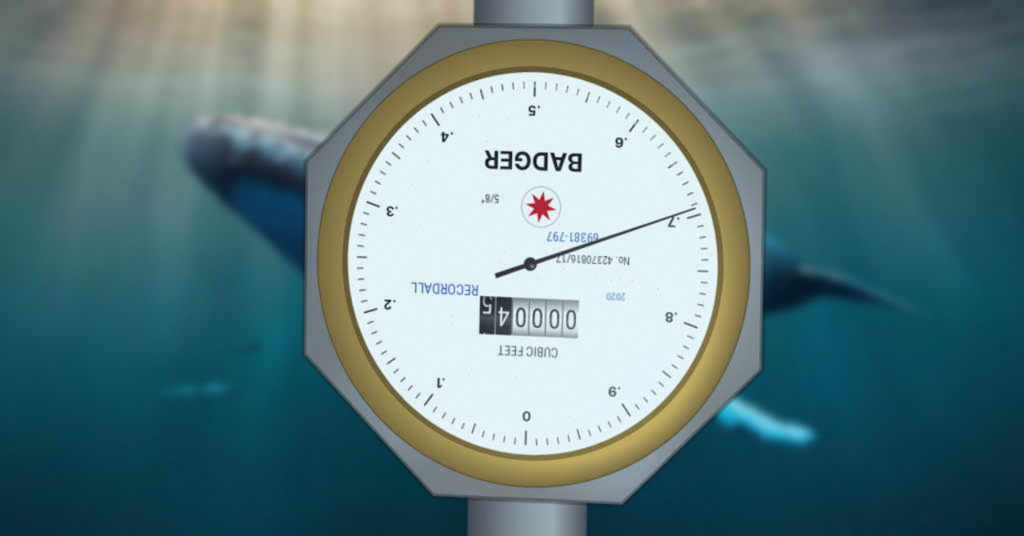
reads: {"value": 44.69, "unit": "ft³"}
